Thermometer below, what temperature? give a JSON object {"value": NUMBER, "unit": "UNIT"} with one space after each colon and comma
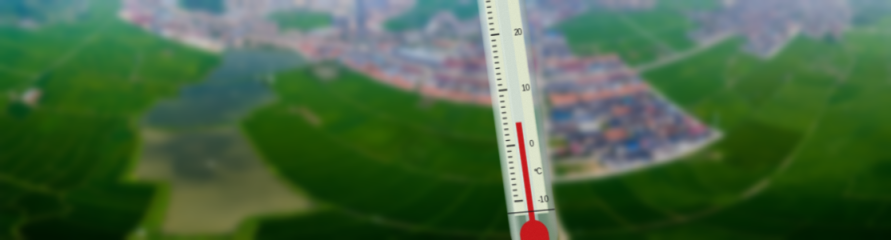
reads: {"value": 4, "unit": "°C"}
